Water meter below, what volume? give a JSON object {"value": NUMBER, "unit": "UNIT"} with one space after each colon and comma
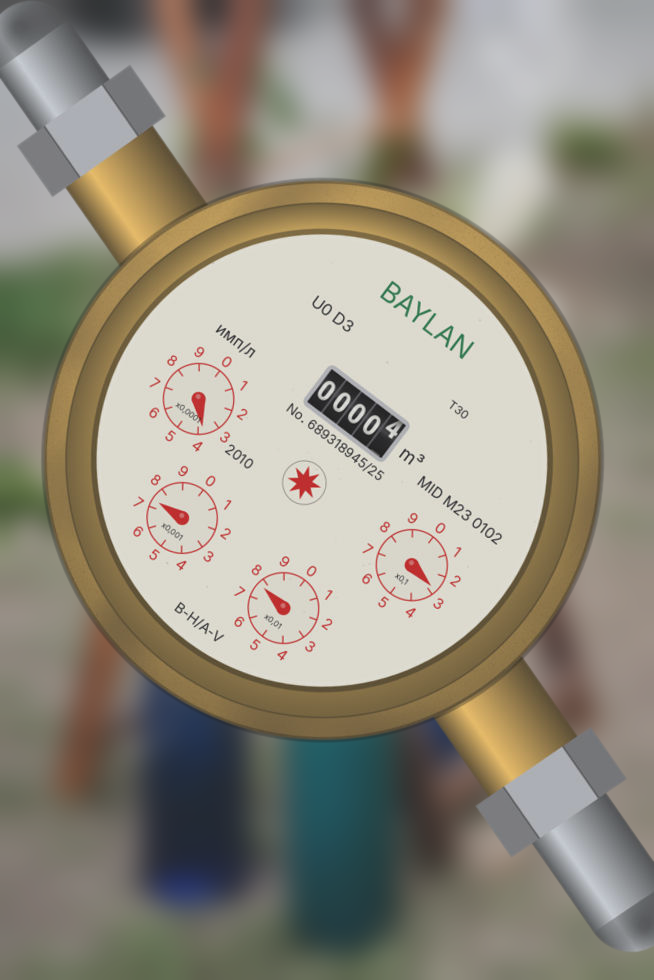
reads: {"value": 4.2773, "unit": "m³"}
